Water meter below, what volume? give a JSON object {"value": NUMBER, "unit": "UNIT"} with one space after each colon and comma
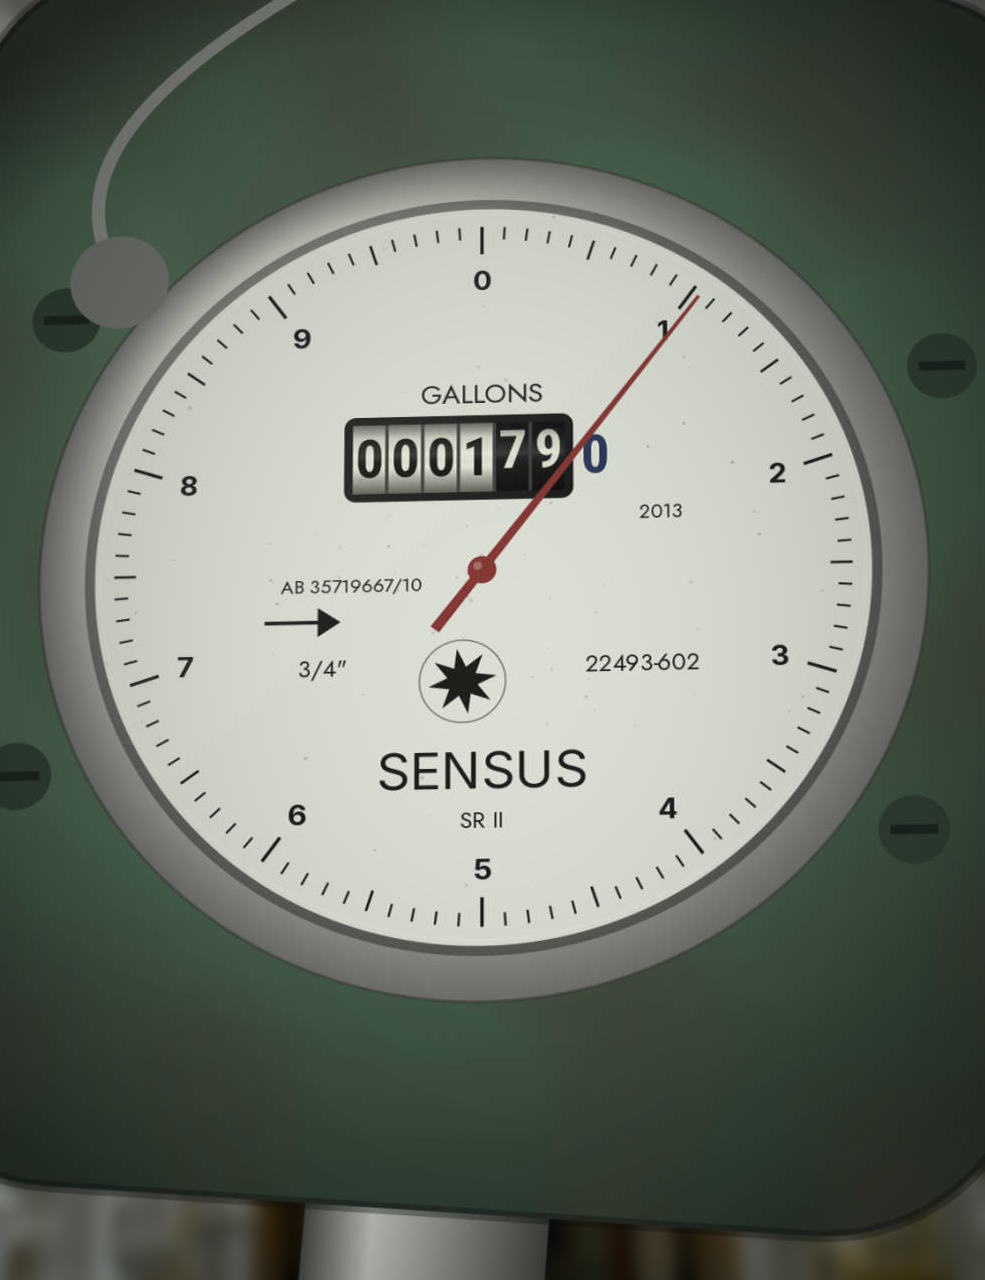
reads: {"value": 1791.0, "unit": "gal"}
